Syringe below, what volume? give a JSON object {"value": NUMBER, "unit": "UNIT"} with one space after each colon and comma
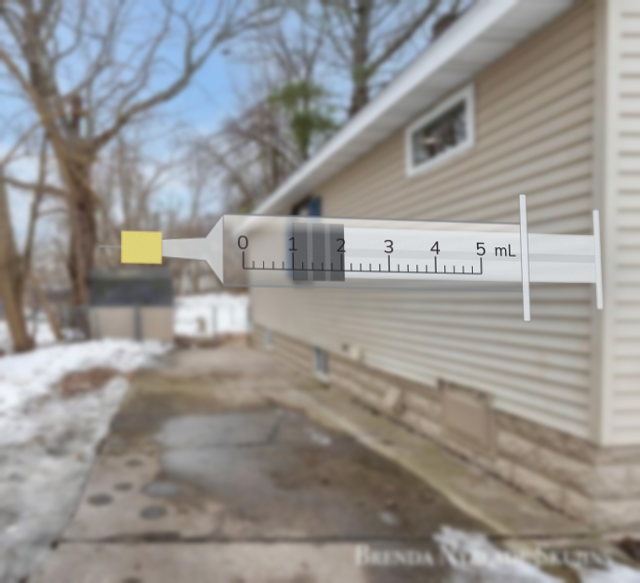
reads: {"value": 1, "unit": "mL"}
